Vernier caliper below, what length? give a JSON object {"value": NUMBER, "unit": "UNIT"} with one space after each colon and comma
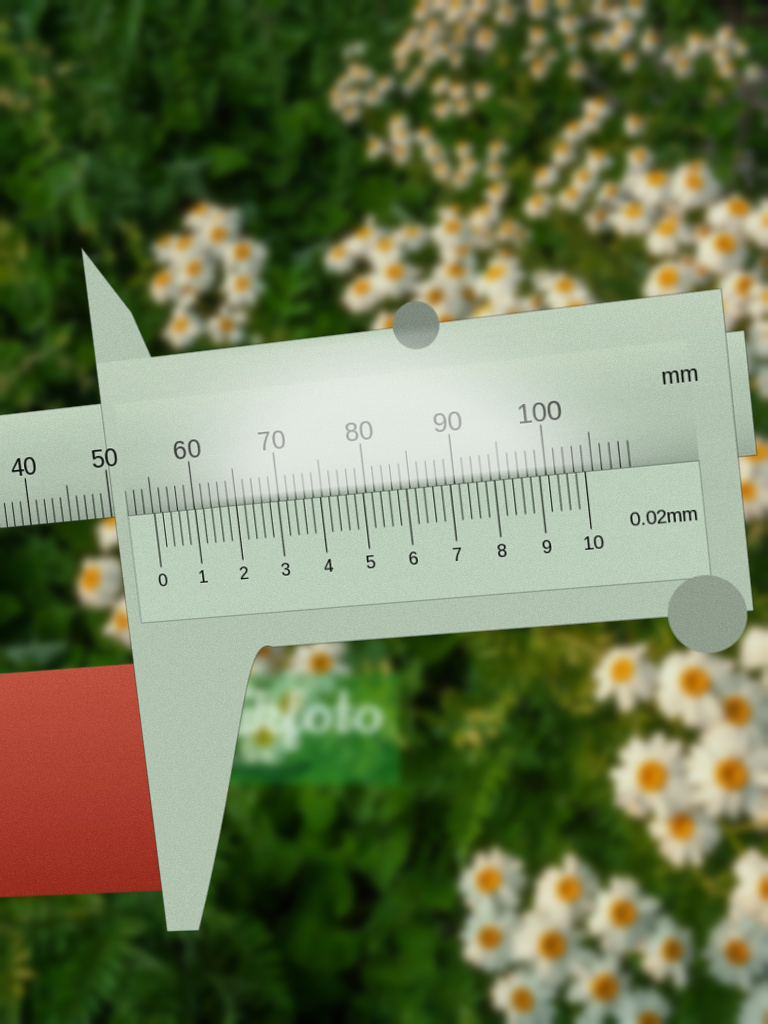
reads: {"value": 55.2, "unit": "mm"}
